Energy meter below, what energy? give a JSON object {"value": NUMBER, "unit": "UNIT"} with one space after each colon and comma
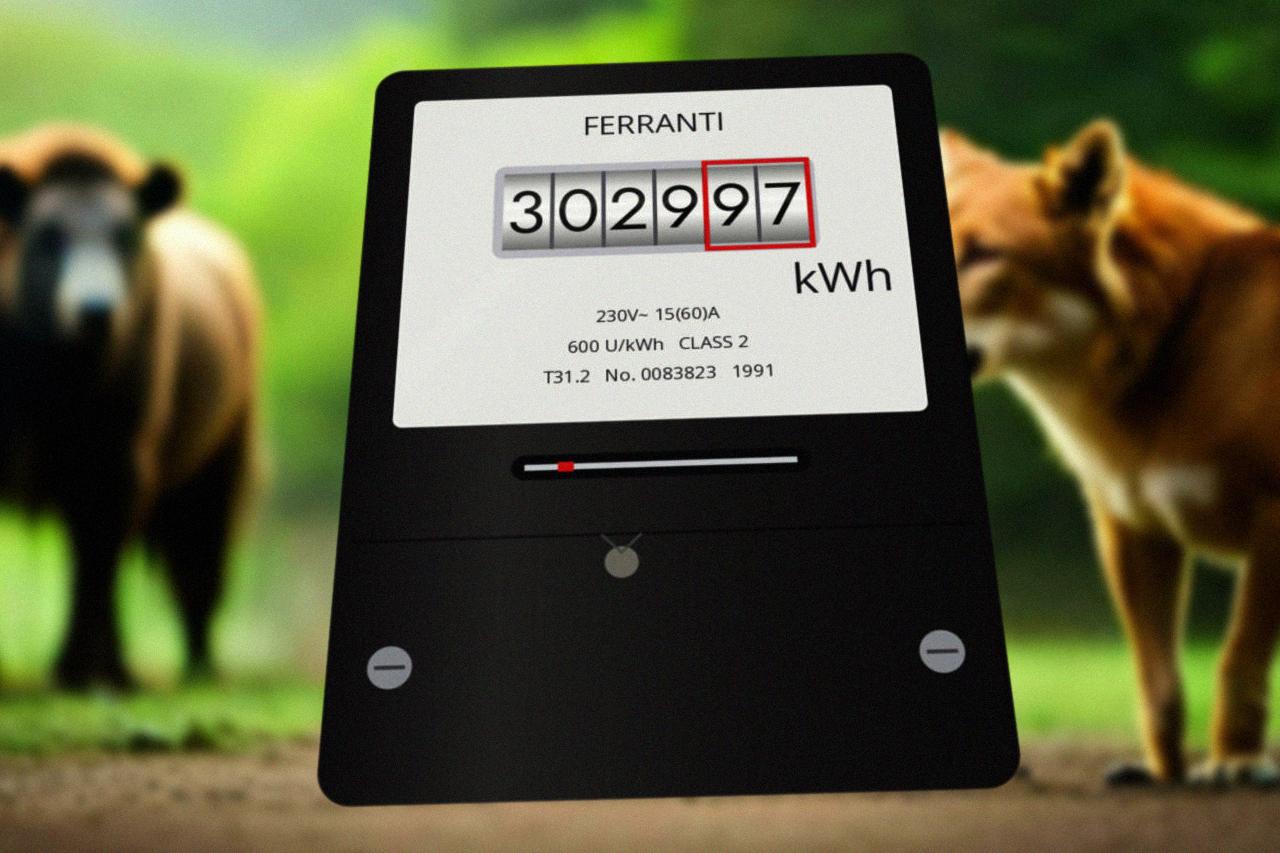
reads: {"value": 3029.97, "unit": "kWh"}
